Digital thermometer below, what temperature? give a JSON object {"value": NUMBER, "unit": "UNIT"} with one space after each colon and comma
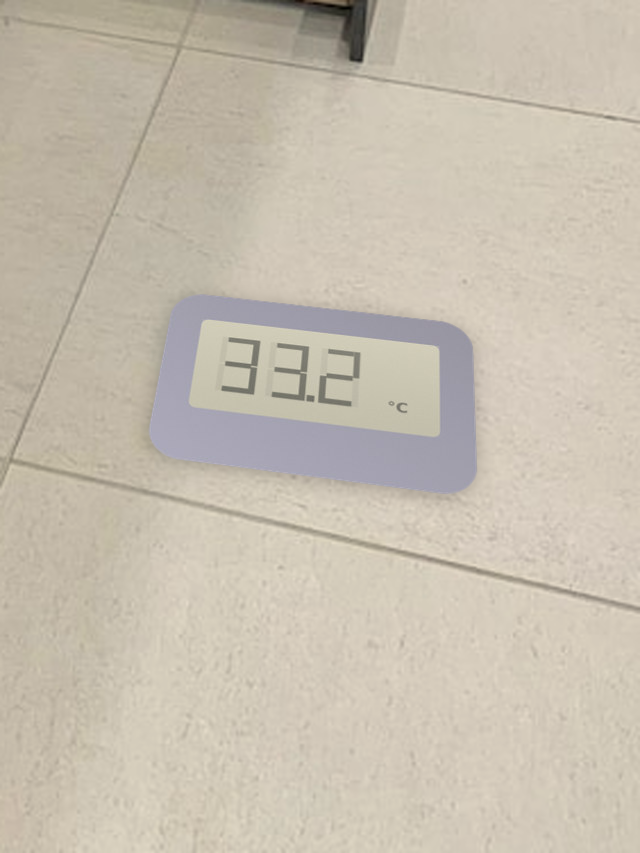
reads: {"value": 33.2, "unit": "°C"}
